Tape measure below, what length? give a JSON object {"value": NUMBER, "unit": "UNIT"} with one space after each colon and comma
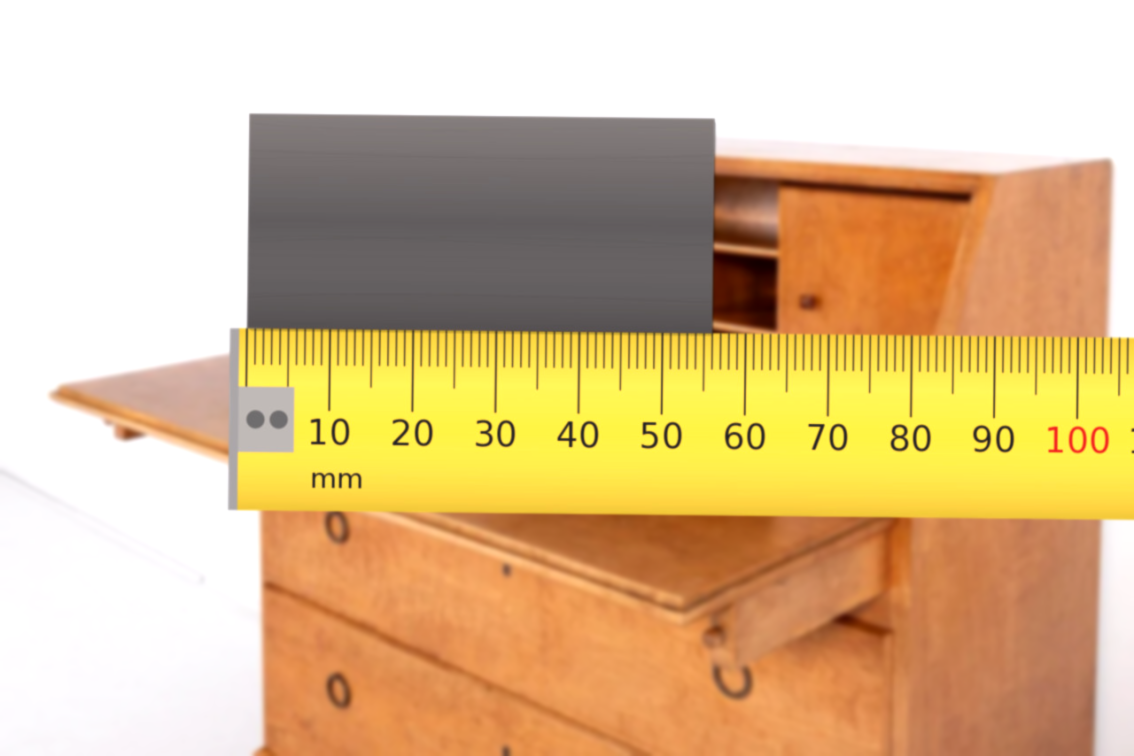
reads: {"value": 56, "unit": "mm"}
